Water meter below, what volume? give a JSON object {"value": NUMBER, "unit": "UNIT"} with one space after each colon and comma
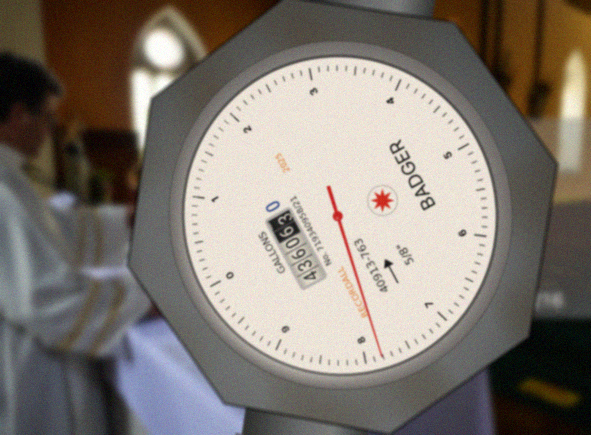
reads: {"value": 4360627.8, "unit": "gal"}
